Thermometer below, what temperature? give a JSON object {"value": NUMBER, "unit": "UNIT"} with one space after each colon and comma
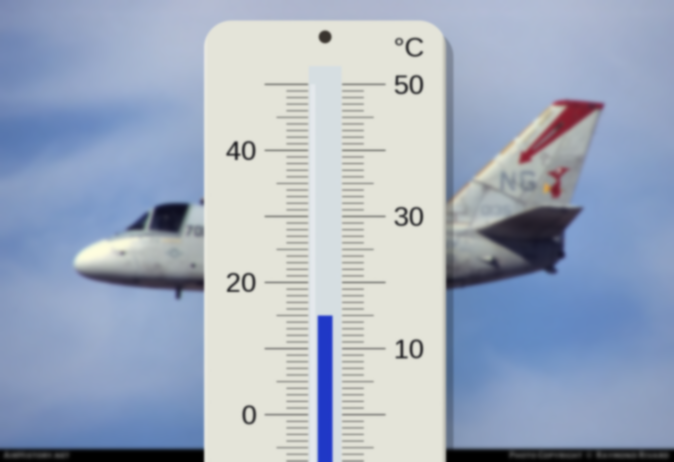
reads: {"value": 15, "unit": "°C"}
